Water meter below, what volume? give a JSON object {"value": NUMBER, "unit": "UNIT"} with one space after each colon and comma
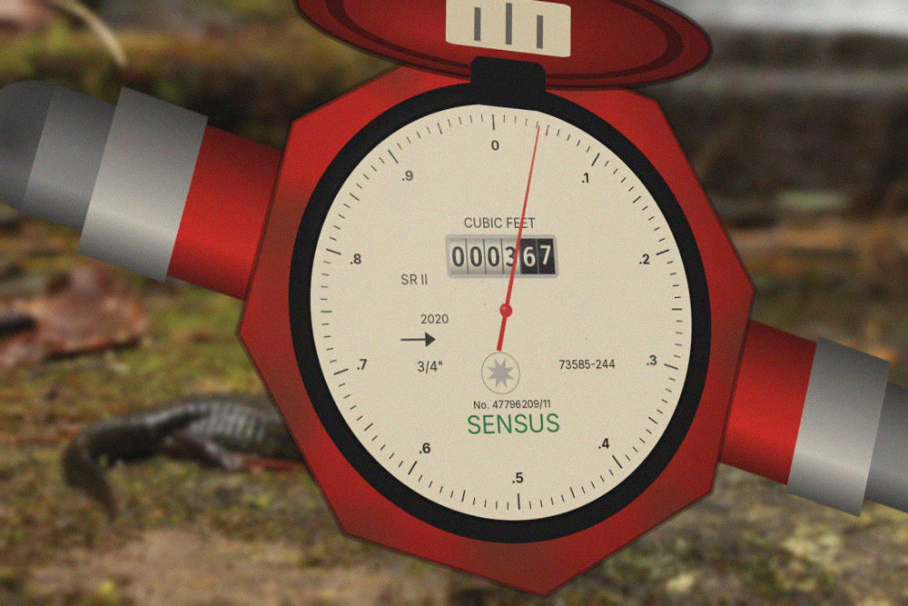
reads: {"value": 367.04, "unit": "ft³"}
